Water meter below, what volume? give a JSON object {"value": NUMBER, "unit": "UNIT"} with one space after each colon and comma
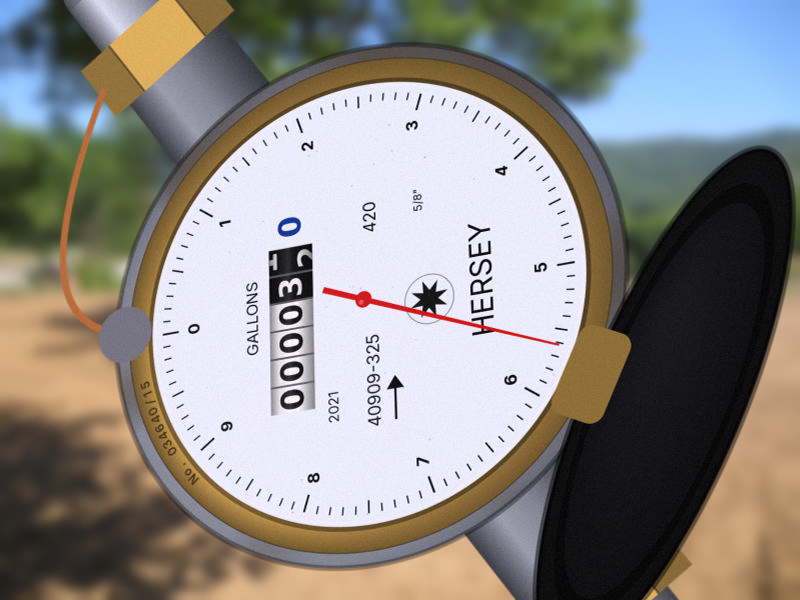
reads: {"value": 315.6, "unit": "gal"}
